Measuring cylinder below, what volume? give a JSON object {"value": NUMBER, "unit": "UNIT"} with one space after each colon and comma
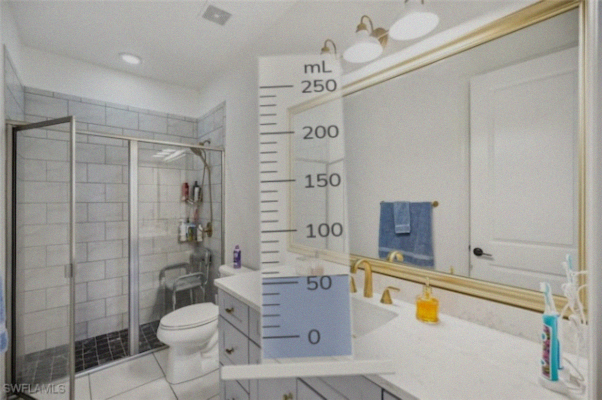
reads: {"value": 55, "unit": "mL"}
